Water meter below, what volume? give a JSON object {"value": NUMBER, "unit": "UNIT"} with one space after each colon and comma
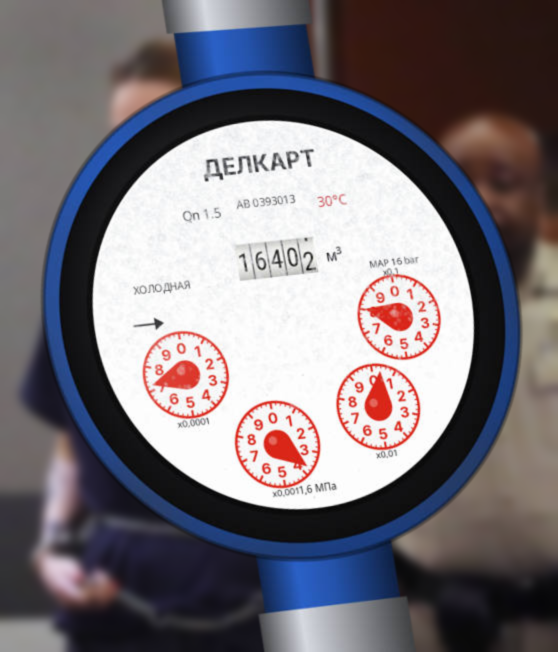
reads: {"value": 16401.8037, "unit": "m³"}
